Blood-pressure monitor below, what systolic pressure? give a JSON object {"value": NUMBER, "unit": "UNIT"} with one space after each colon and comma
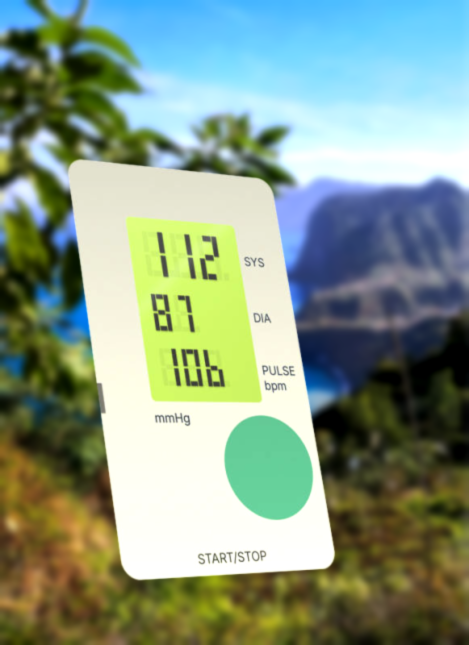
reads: {"value": 112, "unit": "mmHg"}
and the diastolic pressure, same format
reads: {"value": 87, "unit": "mmHg"}
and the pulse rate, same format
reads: {"value": 106, "unit": "bpm"}
